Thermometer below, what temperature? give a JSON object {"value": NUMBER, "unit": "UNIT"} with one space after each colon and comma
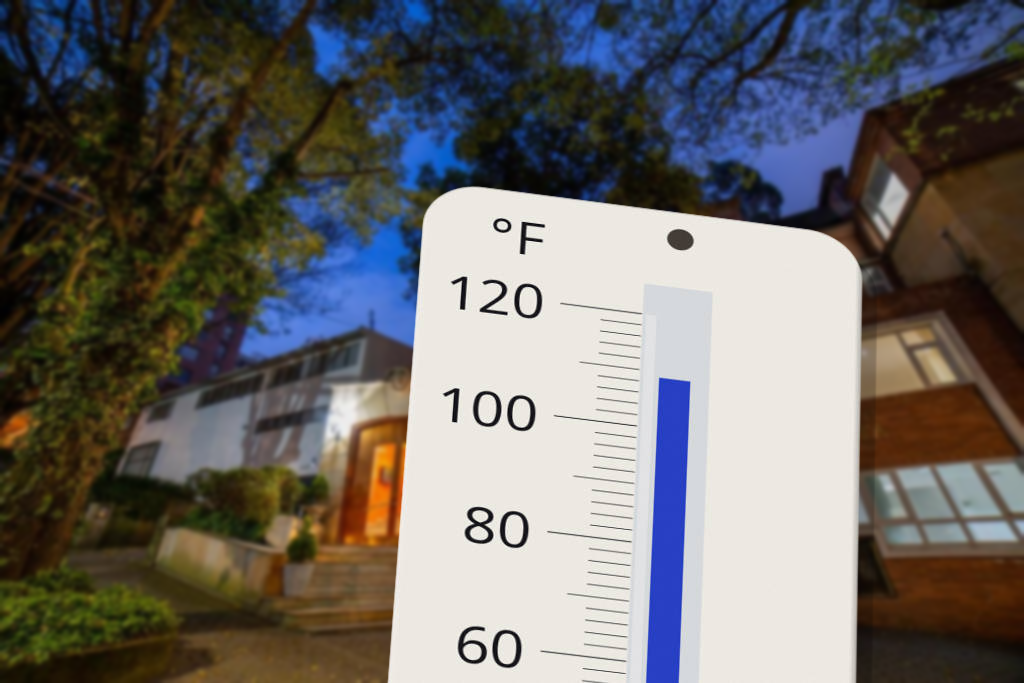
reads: {"value": 109, "unit": "°F"}
